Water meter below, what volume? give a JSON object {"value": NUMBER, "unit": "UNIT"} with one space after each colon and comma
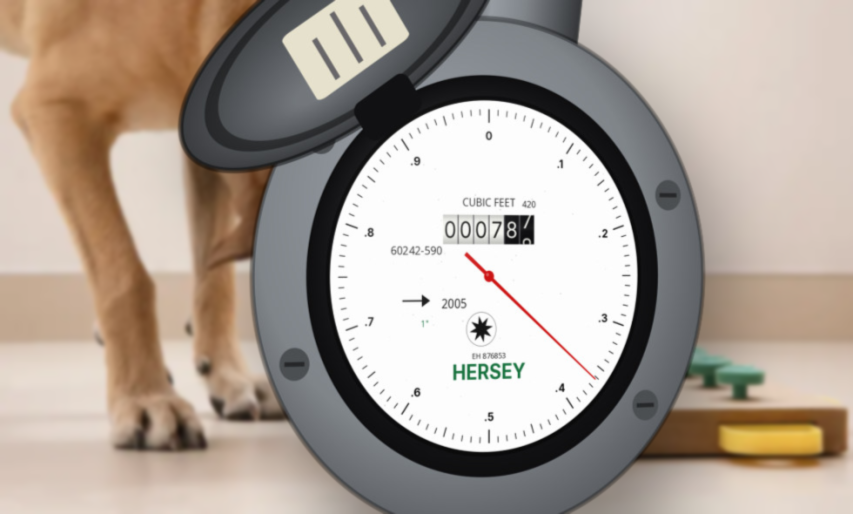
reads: {"value": 787.36, "unit": "ft³"}
